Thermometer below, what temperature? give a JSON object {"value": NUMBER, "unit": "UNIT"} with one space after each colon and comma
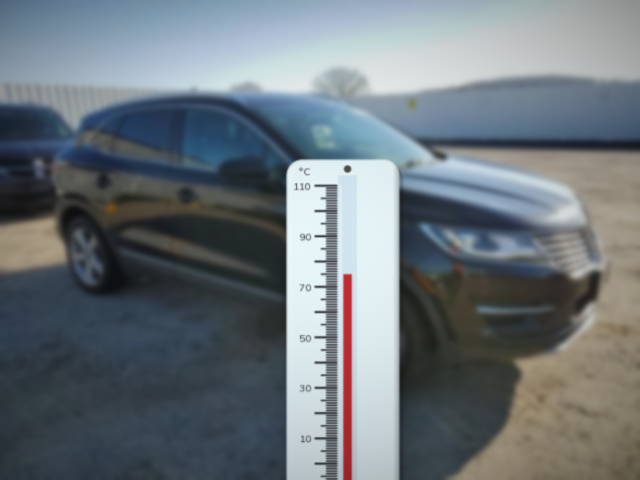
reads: {"value": 75, "unit": "°C"}
